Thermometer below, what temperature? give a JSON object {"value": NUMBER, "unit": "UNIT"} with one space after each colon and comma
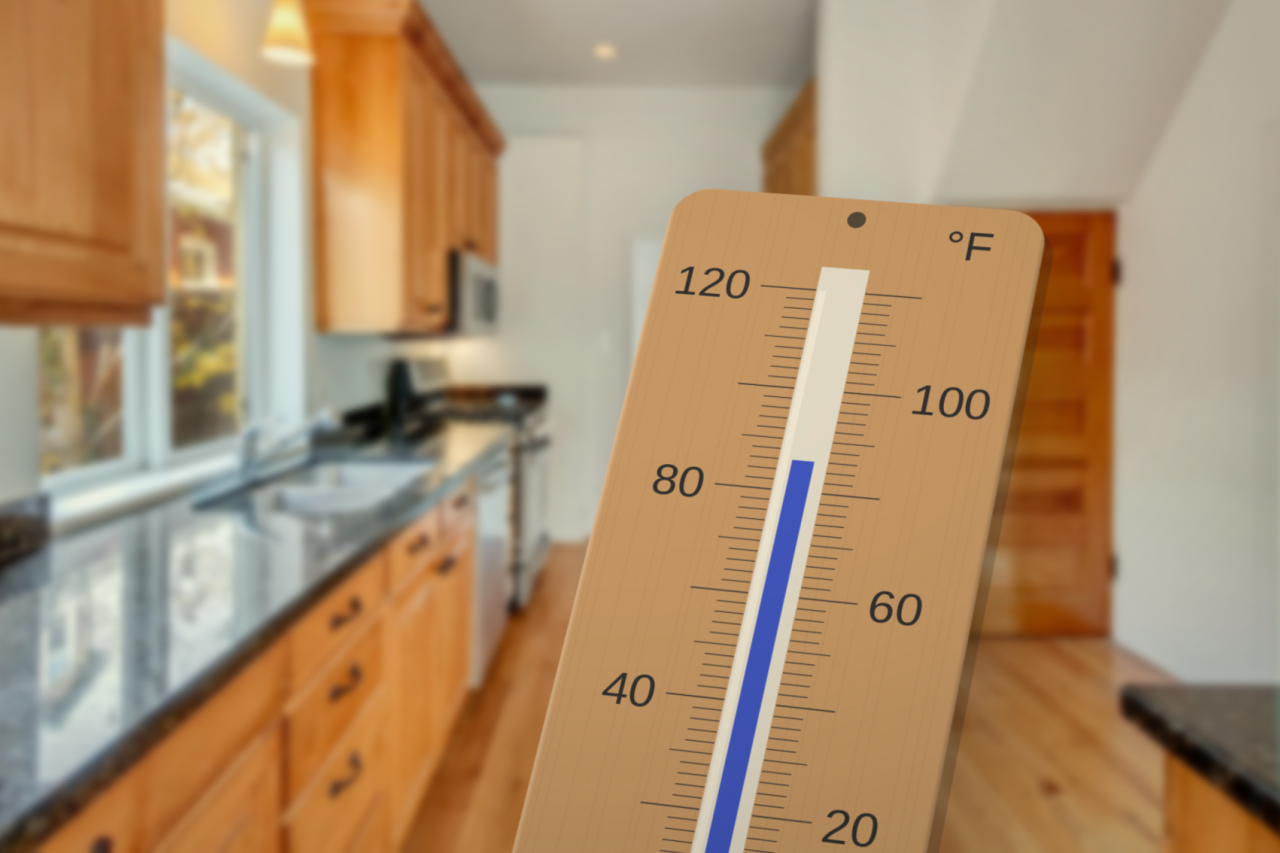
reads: {"value": 86, "unit": "°F"}
